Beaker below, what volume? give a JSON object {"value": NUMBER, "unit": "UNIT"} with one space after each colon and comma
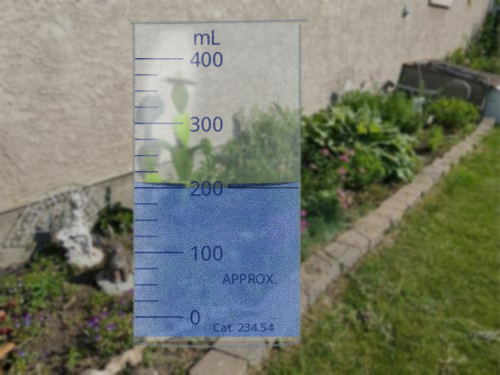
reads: {"value": 200, "unit": "mL"}
